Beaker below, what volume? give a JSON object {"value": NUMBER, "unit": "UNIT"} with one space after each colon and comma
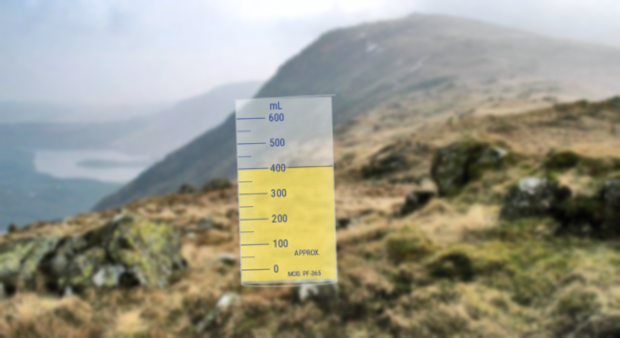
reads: {"value": 400, "unit": "mL"}
